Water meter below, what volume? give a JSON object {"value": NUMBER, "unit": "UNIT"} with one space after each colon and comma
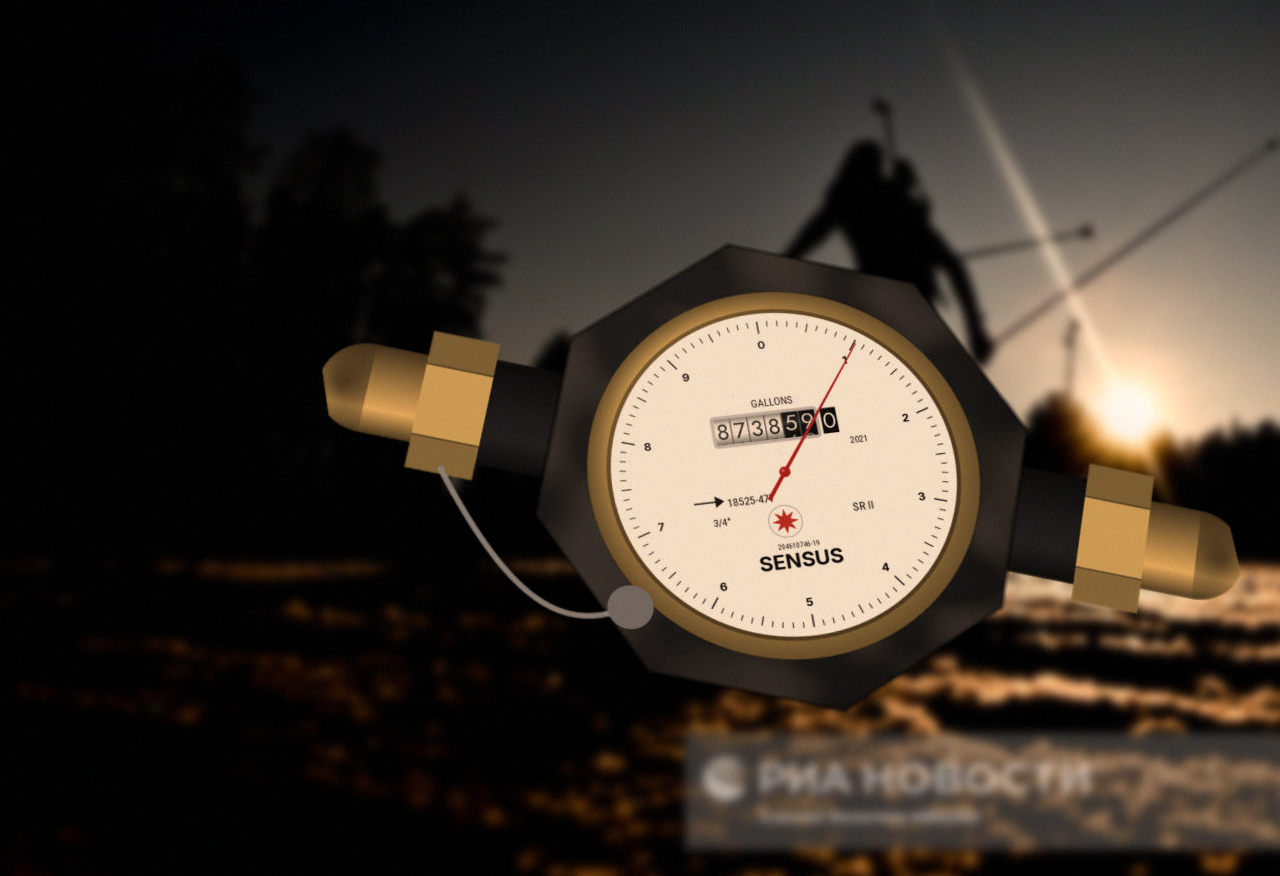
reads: {"value": 8738591.0, "unit": "gal"}
